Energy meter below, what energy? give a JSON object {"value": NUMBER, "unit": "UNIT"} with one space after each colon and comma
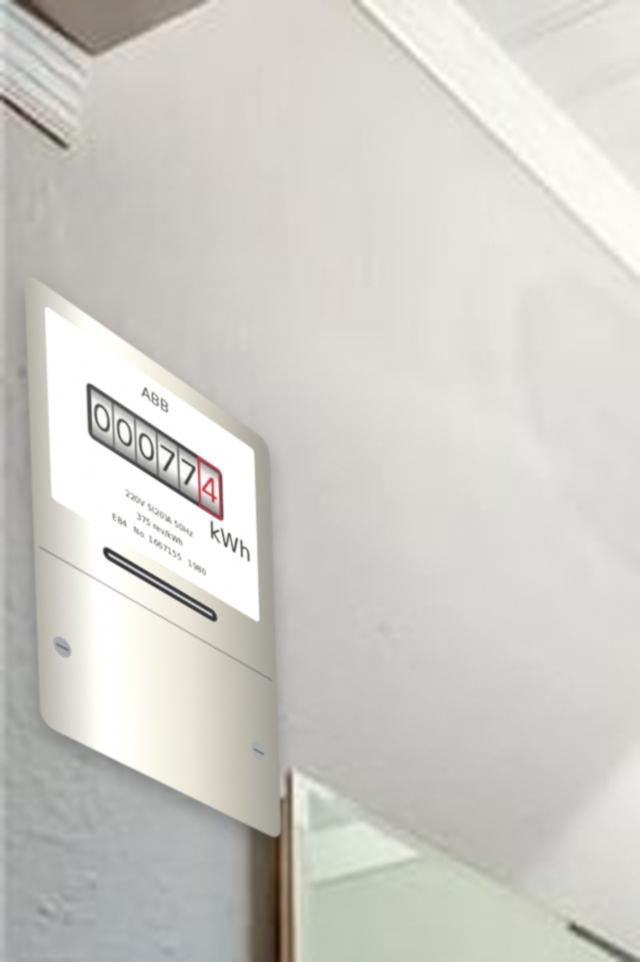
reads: {"value": 77.4, "unit": "kWh"}
